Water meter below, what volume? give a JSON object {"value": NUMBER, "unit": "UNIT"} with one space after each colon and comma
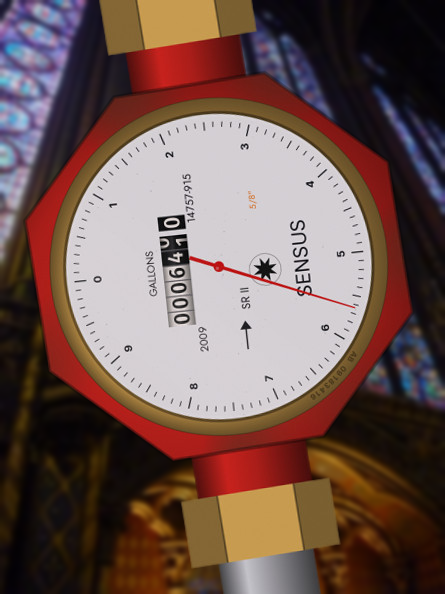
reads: {"value": 6405.6, "unit": "gal"}
